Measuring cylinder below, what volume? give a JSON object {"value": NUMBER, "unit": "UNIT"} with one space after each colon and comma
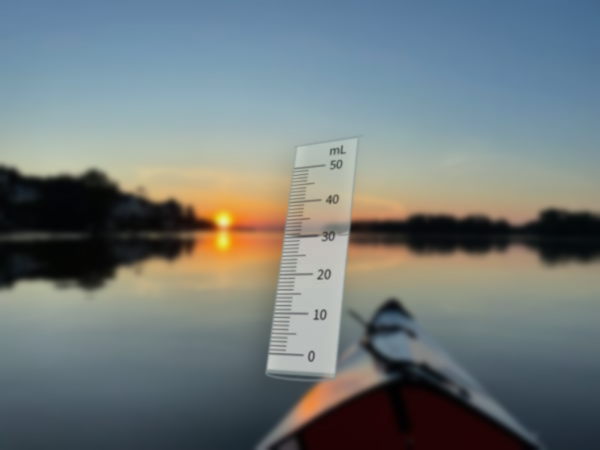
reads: {"value": 30, "unit": "mL"}
